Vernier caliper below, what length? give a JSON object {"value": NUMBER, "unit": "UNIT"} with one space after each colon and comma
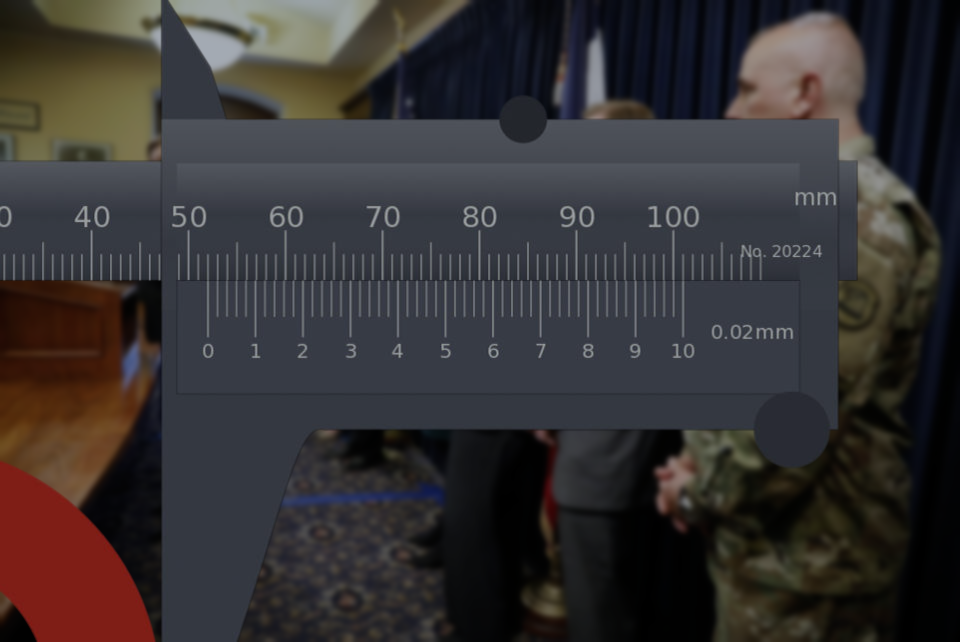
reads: {"value": 52.0, "unit": "mm"}
